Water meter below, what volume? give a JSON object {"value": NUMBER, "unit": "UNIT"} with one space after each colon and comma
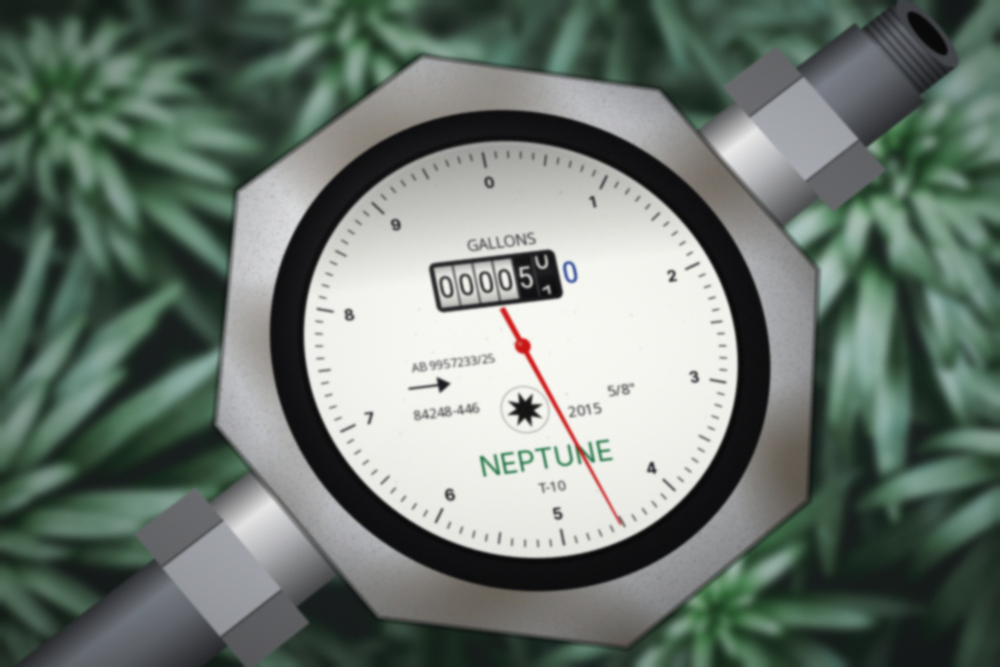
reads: {"value": 504.5, "unit": "gal"}
